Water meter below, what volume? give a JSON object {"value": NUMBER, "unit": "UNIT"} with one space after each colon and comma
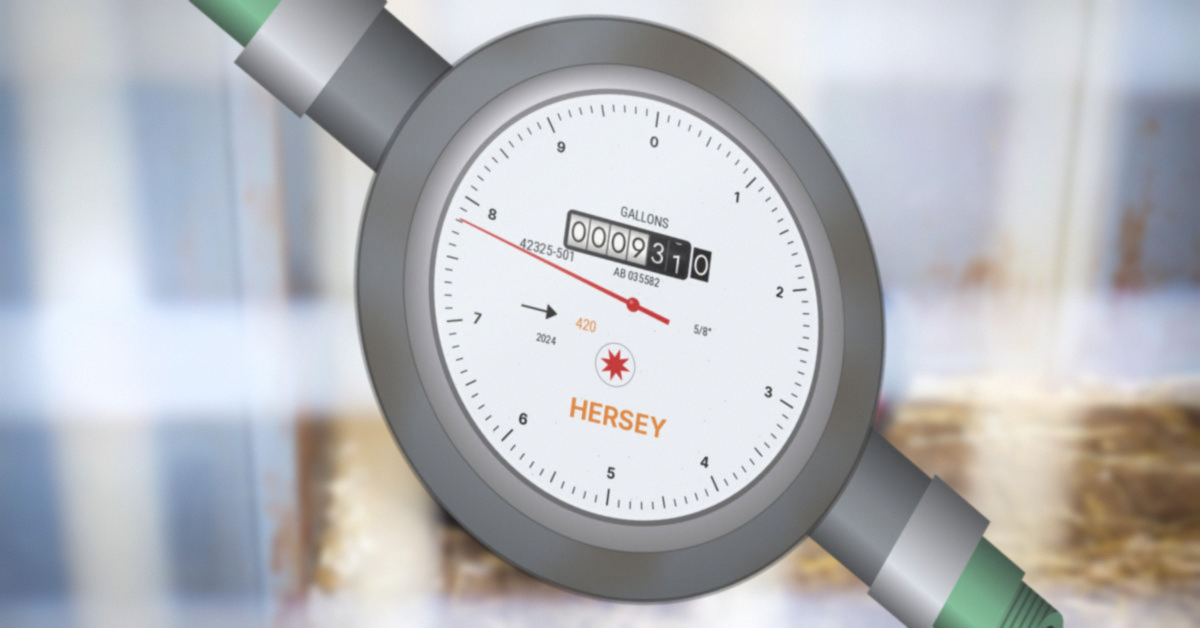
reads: {"value": 9307.8, "unit": "gal"}
